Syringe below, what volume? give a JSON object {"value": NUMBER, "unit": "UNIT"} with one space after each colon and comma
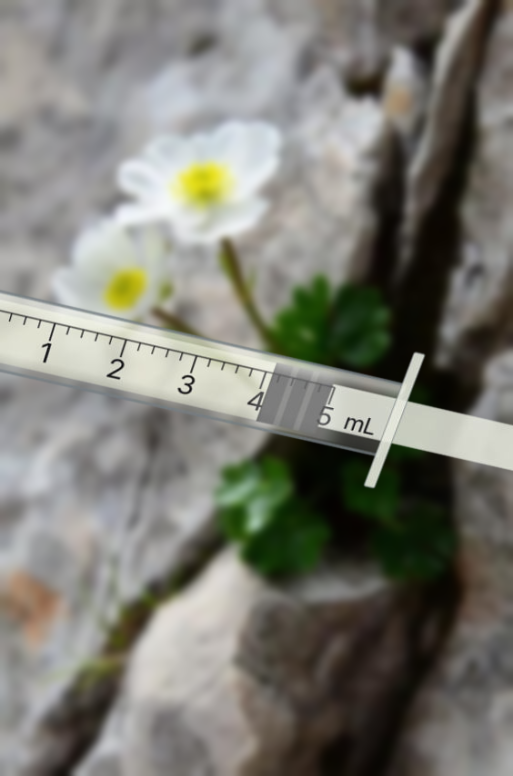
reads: {"value": 4.1, "unit": "mL"}
